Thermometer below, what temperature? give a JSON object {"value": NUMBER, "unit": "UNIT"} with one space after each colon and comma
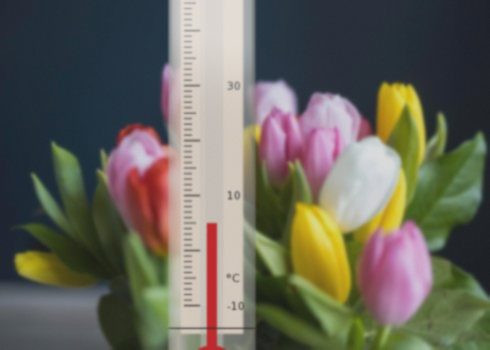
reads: {"value": 5, "unit": "°C"}
